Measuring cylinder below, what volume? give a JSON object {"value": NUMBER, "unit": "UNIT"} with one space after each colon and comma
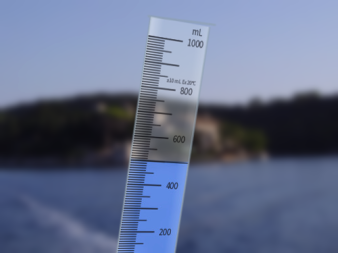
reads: {"value": 500, "unit": "mL"}
